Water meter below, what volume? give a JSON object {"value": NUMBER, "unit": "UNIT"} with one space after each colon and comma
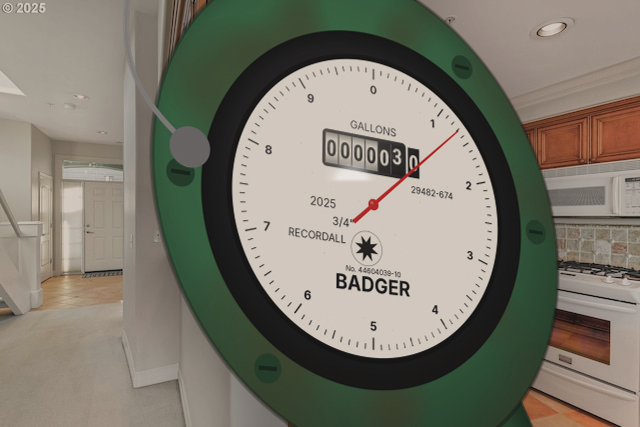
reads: {"value": 31.3, "unit": "gal"}
